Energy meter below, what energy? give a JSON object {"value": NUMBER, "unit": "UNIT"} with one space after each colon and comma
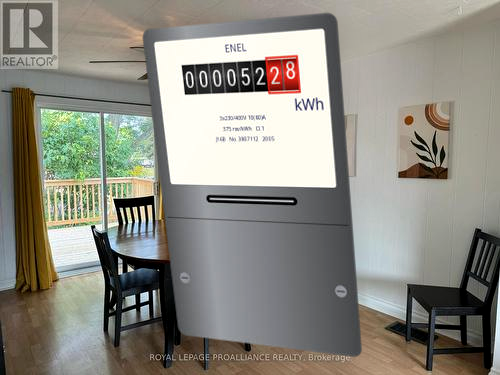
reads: {"value": 52.28, "unit": "kWh"}
